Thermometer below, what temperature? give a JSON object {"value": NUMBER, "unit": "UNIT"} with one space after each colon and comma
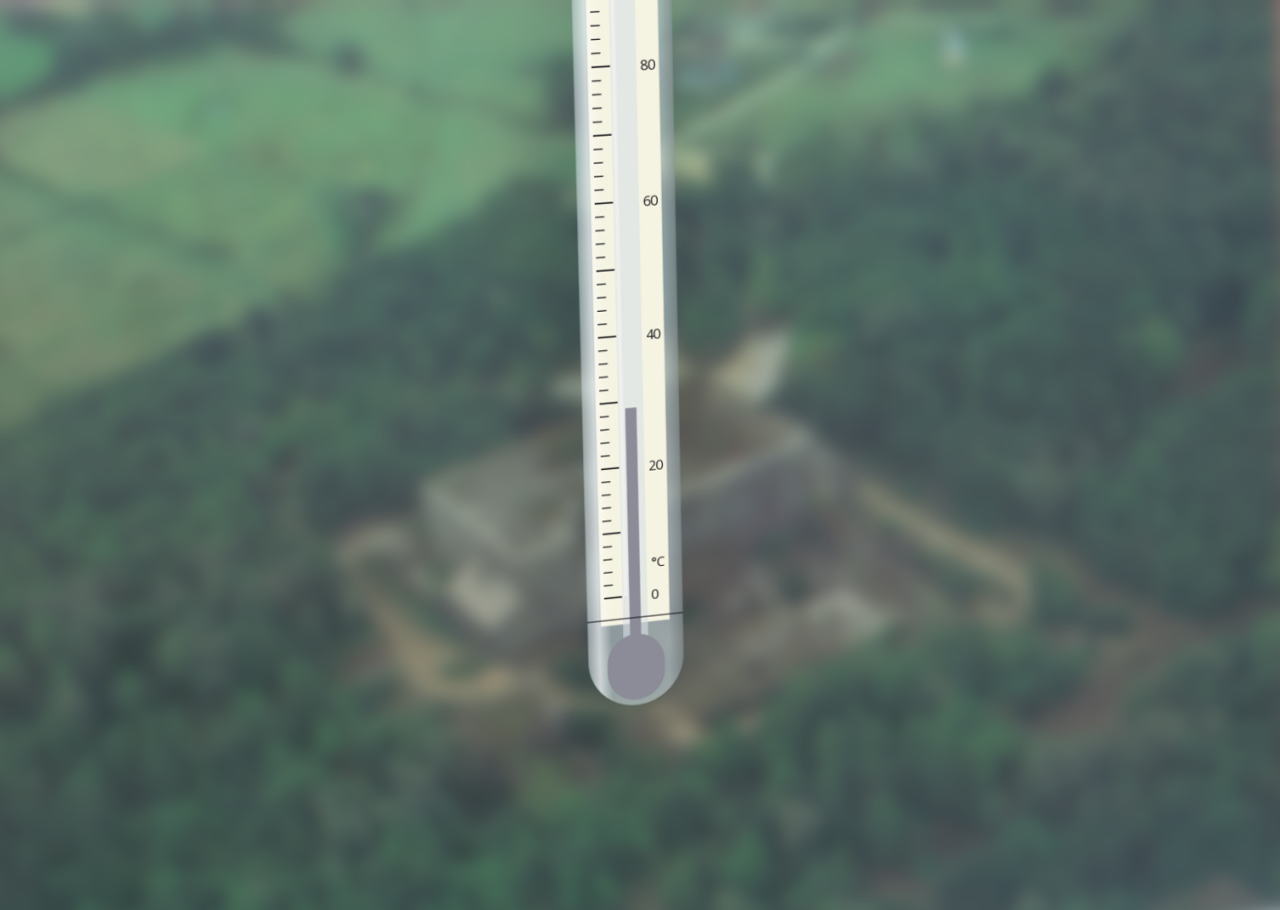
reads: {"value": 29, "unit": "°C"}
